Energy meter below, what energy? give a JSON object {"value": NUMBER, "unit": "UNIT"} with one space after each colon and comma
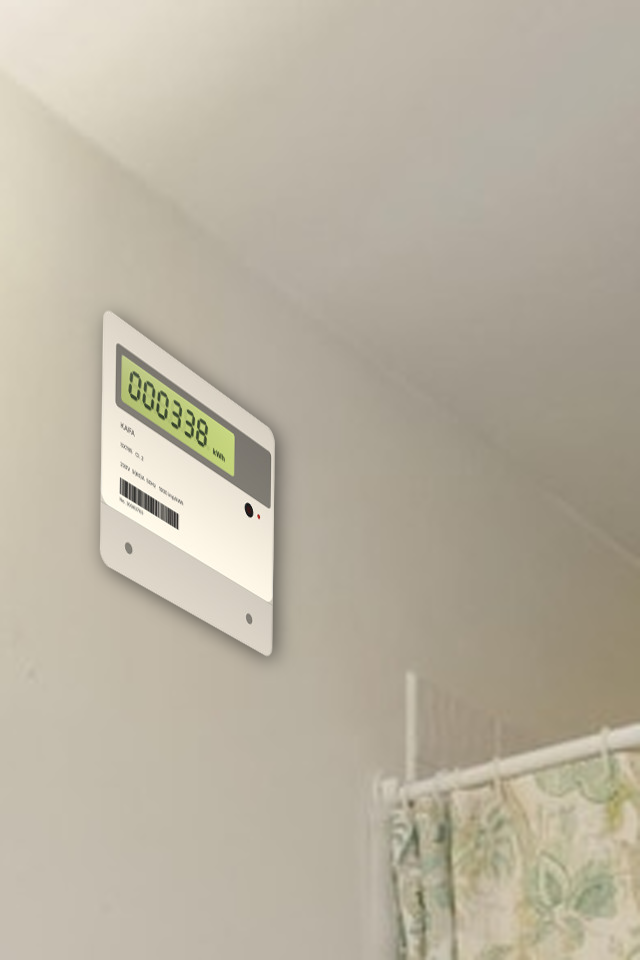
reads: {"value": 338, "unit": "kWh"}
